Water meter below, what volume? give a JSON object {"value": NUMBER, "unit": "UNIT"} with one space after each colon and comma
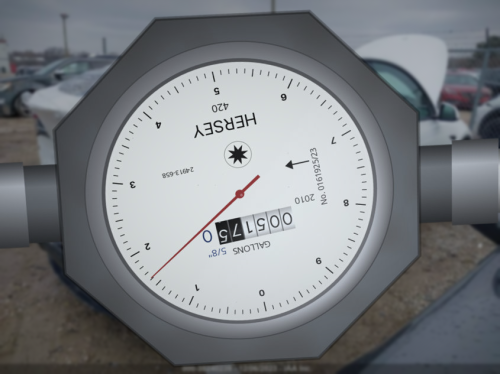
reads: {"value": 51751.6, "unit": "gal"}
